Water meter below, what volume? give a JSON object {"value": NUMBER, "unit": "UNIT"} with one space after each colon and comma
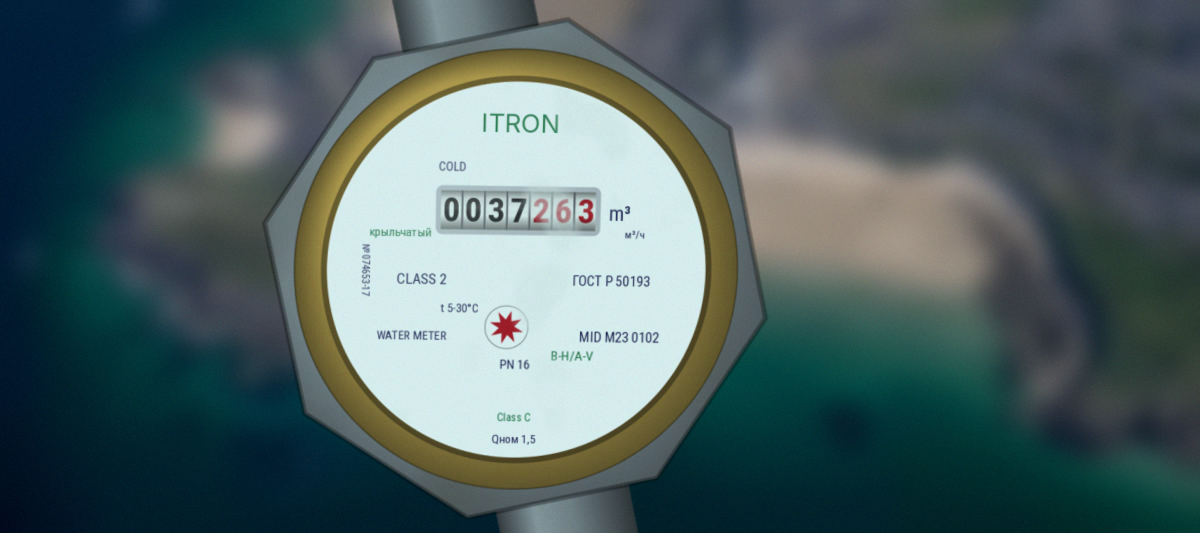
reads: {"value": 37.263, "unit": "m³"}
